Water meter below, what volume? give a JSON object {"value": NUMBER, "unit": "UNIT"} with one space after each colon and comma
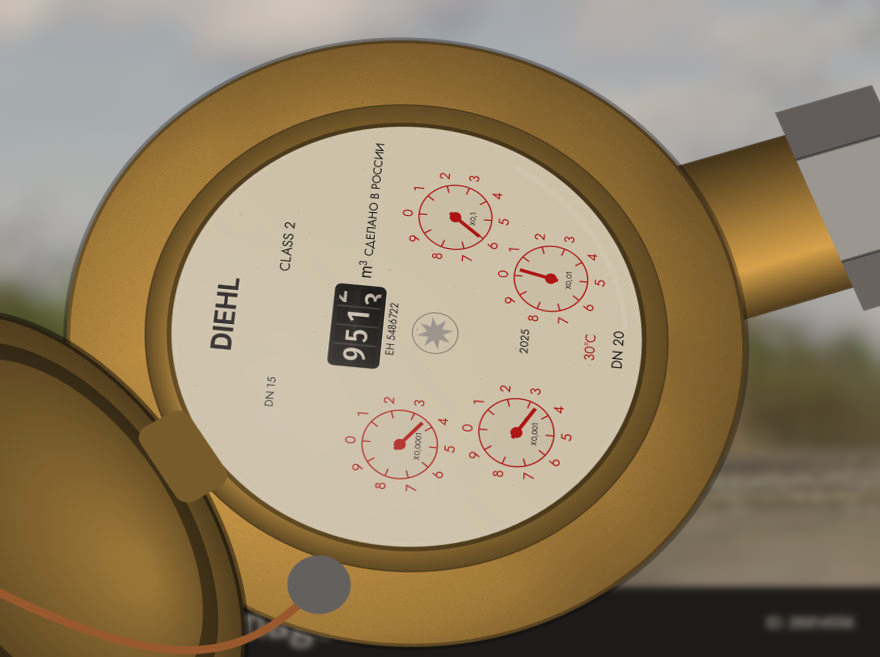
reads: {"value": 9512.6033, "unit": "m³"}
